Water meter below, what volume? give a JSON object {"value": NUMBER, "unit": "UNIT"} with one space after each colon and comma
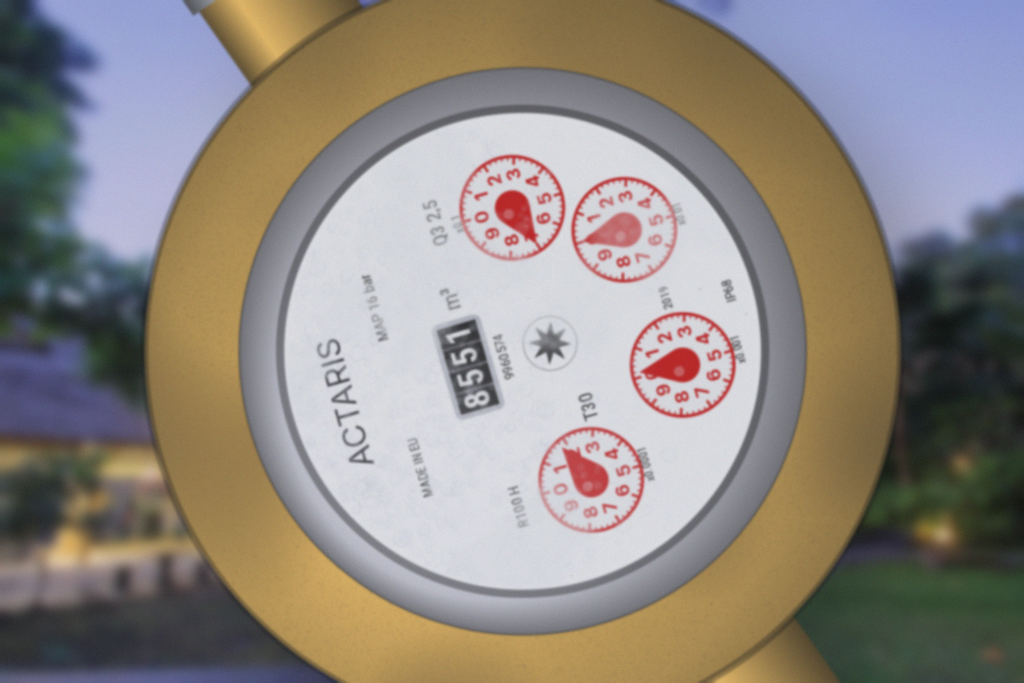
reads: {"value": 8551.7001, "unit": "m³"}
